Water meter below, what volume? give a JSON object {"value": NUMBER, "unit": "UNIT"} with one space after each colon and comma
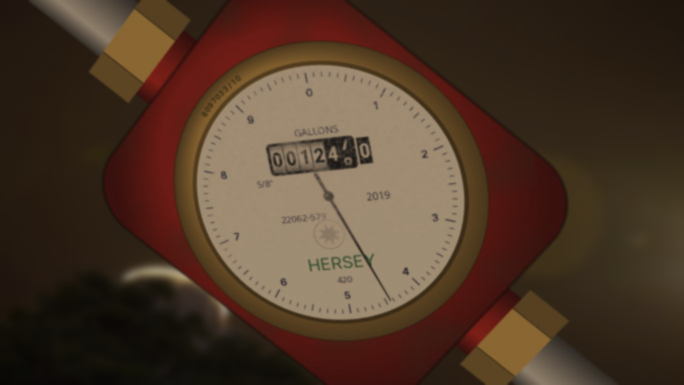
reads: {"value": 12474.4, "unit": "gal"}
